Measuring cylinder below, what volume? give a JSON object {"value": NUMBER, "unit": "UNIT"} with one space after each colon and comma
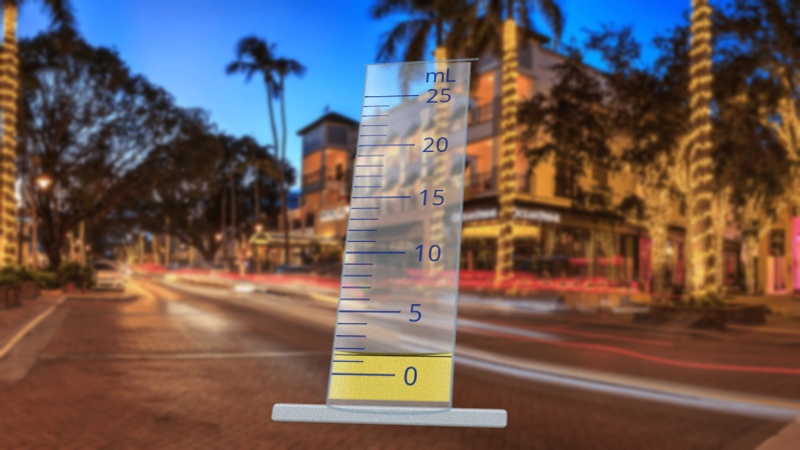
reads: {"value": 1.5, "unit": "mL"}
